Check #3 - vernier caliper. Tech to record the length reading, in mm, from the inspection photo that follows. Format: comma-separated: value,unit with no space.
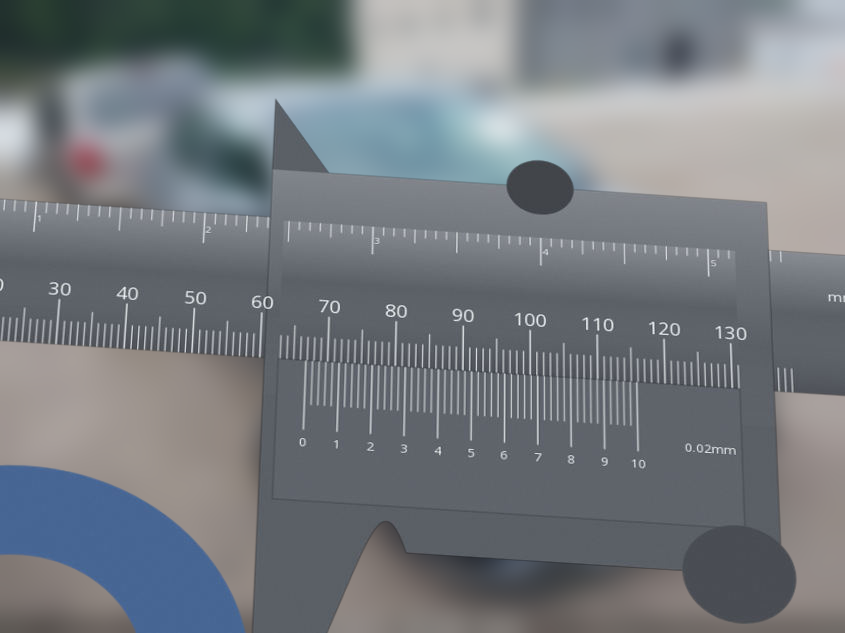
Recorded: 66.8,mm
